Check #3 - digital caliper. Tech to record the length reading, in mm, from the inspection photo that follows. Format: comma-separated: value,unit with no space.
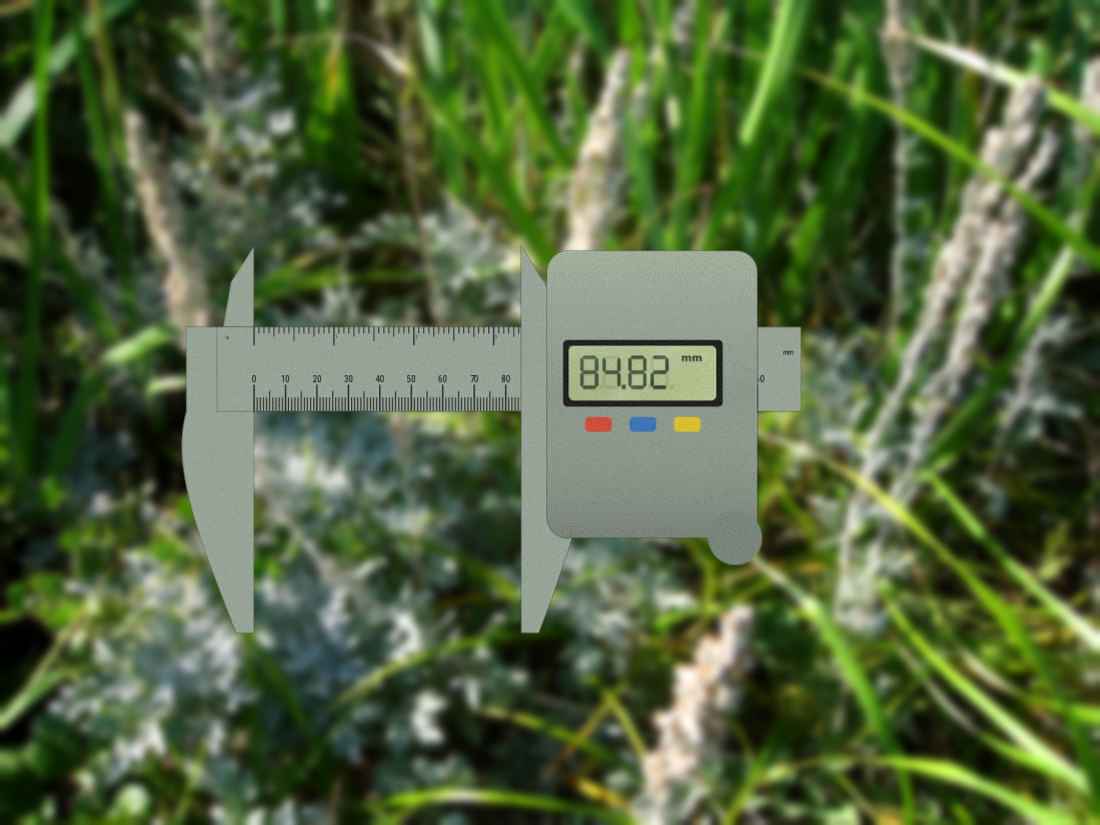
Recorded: 84.82,mm
